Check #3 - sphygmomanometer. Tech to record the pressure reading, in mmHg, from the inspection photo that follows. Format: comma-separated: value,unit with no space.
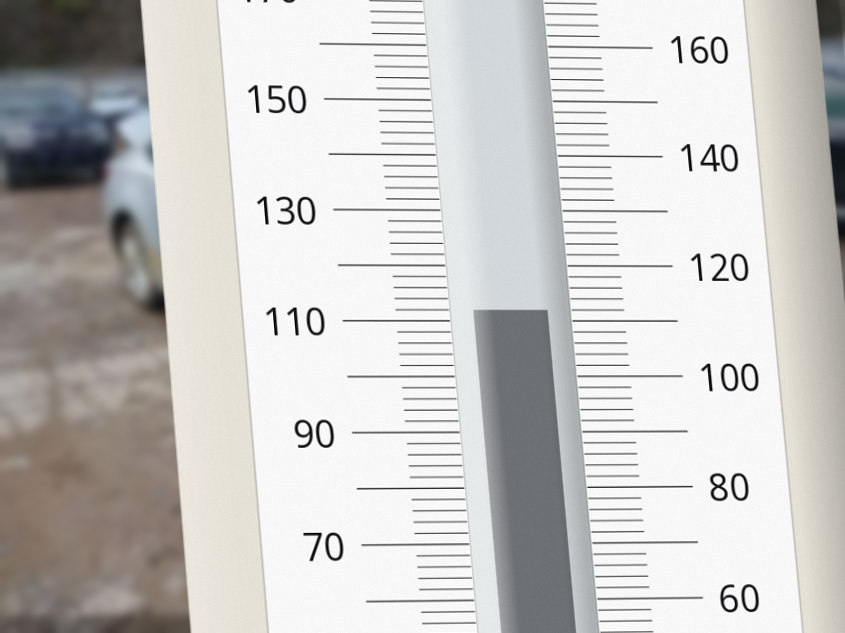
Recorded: 112,mmHg
